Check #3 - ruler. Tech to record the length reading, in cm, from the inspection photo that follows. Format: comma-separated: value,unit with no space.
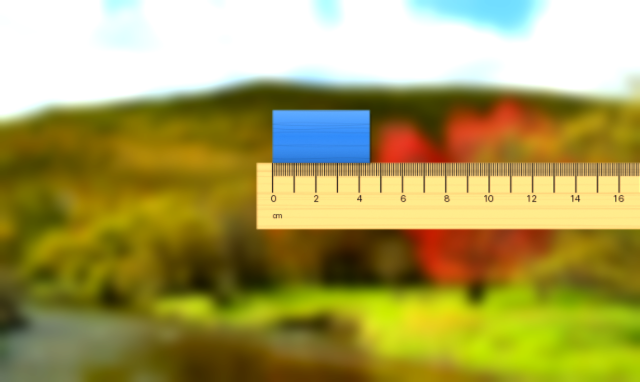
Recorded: 4.5,cm
